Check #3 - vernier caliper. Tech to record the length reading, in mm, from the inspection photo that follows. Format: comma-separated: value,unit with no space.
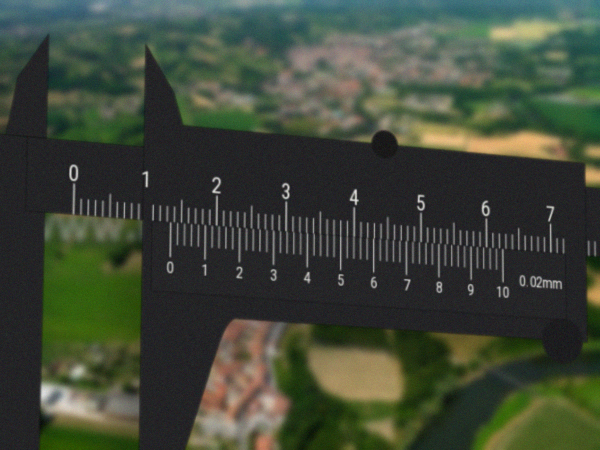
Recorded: 13.5,mm
